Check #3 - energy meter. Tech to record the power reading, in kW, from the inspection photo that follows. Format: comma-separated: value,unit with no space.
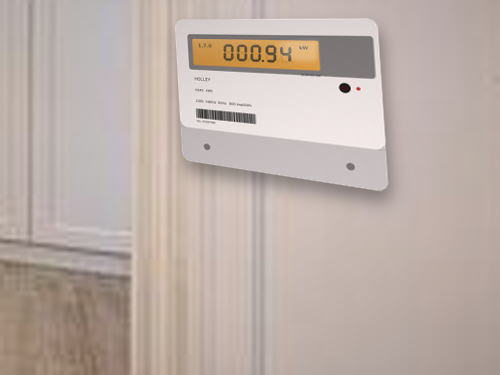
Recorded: 0.94,kW
